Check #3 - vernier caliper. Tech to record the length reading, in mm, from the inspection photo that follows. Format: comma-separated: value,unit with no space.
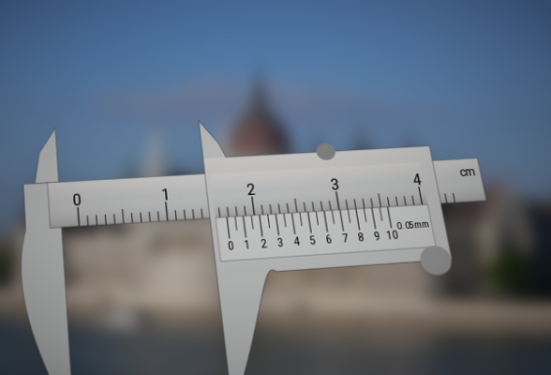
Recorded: 16.8,mm
